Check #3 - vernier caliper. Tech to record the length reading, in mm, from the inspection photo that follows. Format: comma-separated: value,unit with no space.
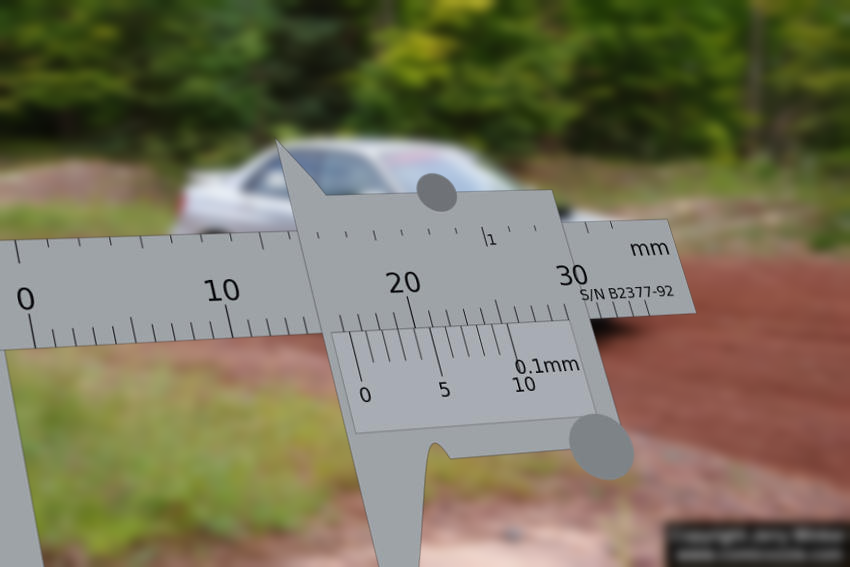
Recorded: 16.3,mm
